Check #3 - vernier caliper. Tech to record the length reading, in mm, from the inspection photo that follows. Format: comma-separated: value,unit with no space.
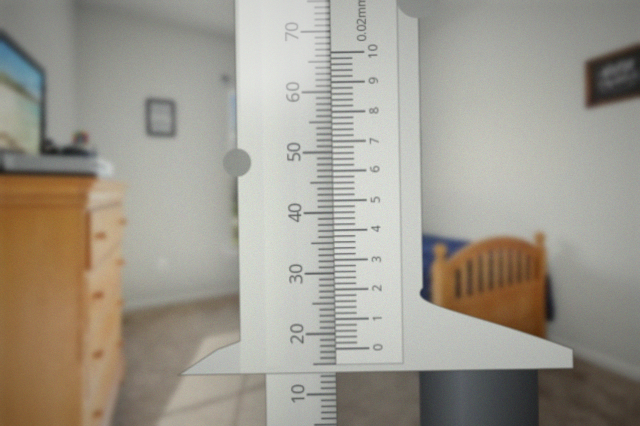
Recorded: 17.5,mm
